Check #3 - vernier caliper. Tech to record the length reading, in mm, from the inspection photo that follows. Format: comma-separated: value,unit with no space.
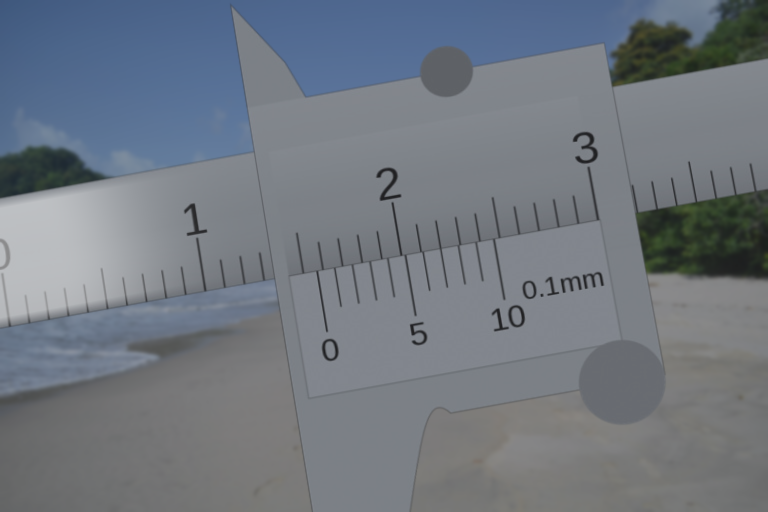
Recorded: 15.7,mm
